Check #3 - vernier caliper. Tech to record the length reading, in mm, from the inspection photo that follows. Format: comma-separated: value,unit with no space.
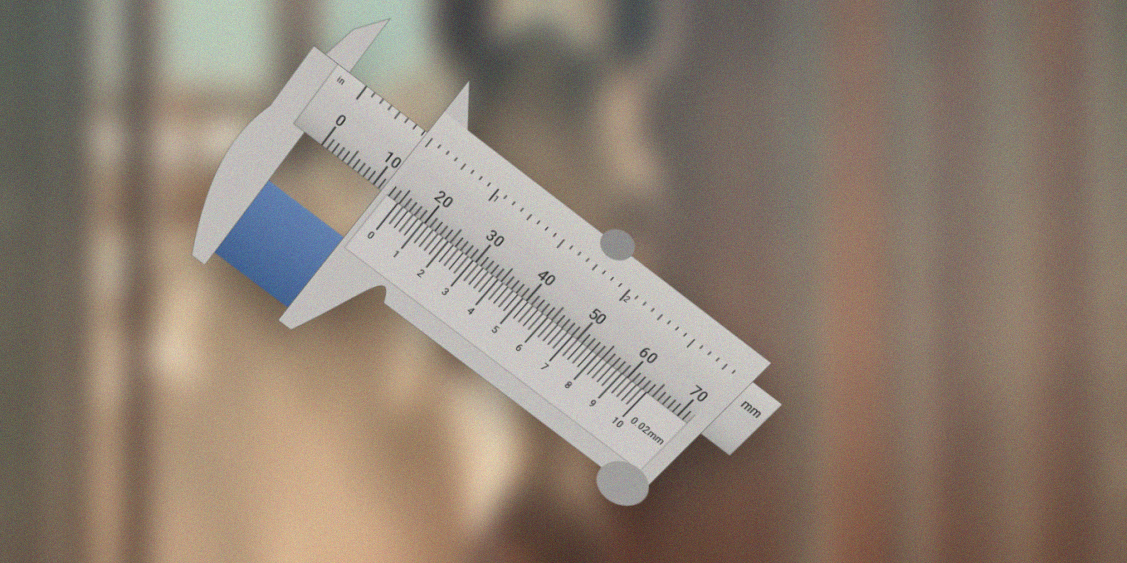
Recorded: 14.8,mm
